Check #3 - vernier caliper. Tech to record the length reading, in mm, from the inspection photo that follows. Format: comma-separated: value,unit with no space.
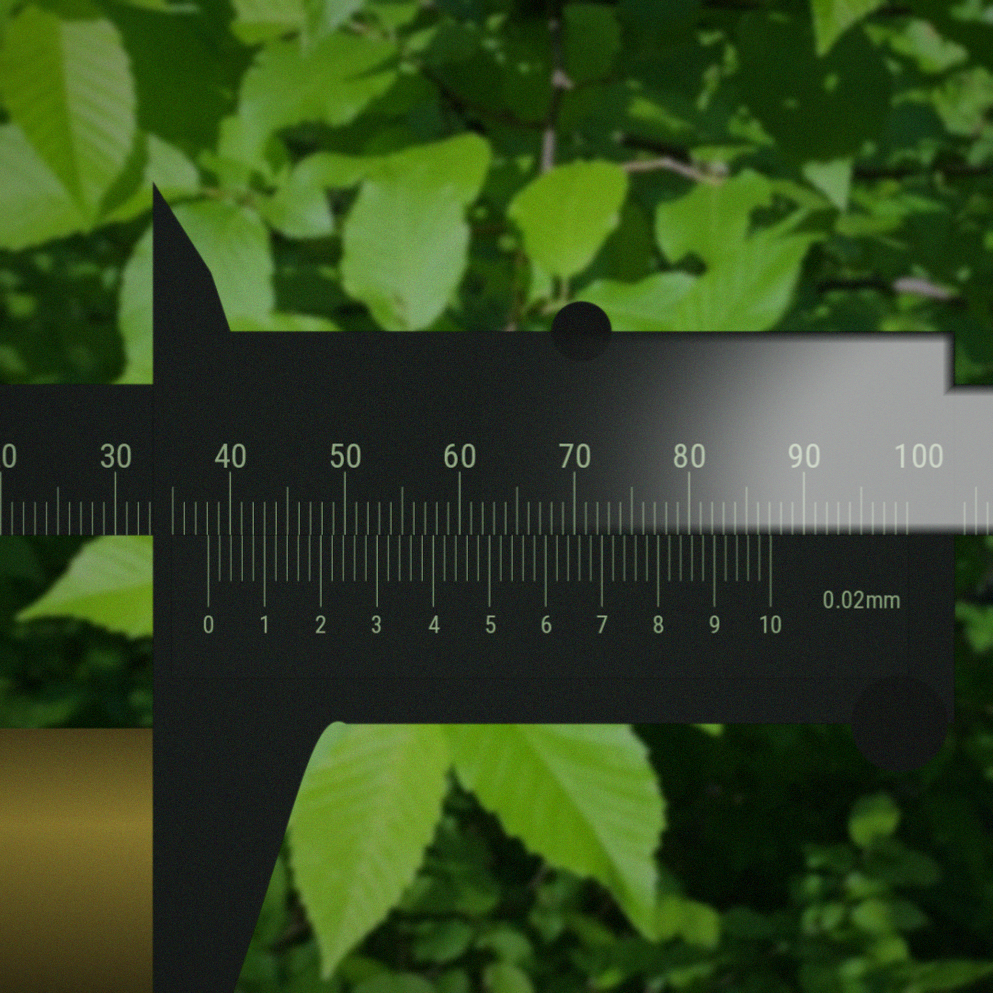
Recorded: 38.1,mm
